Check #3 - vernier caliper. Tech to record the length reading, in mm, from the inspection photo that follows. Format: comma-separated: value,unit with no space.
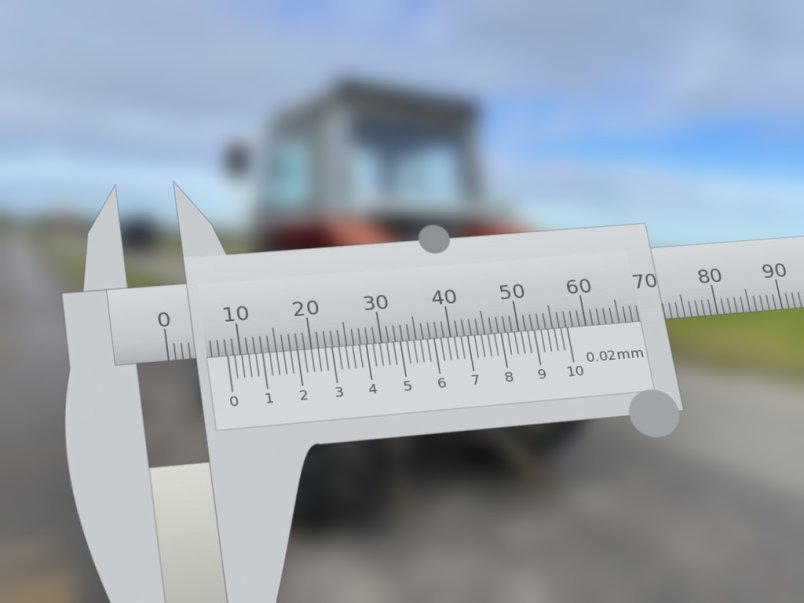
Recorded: 8.2,mm
